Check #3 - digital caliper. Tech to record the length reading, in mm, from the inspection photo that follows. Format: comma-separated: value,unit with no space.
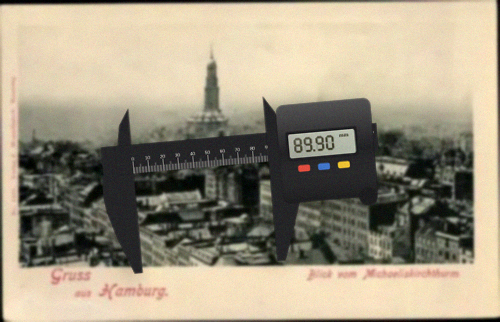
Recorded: 89.90,mm
